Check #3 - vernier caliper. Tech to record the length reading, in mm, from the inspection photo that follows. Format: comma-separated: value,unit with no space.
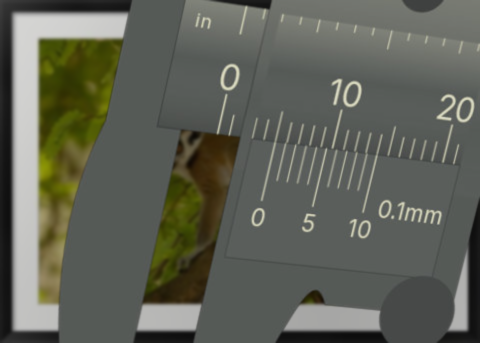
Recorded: 5.0,mm
